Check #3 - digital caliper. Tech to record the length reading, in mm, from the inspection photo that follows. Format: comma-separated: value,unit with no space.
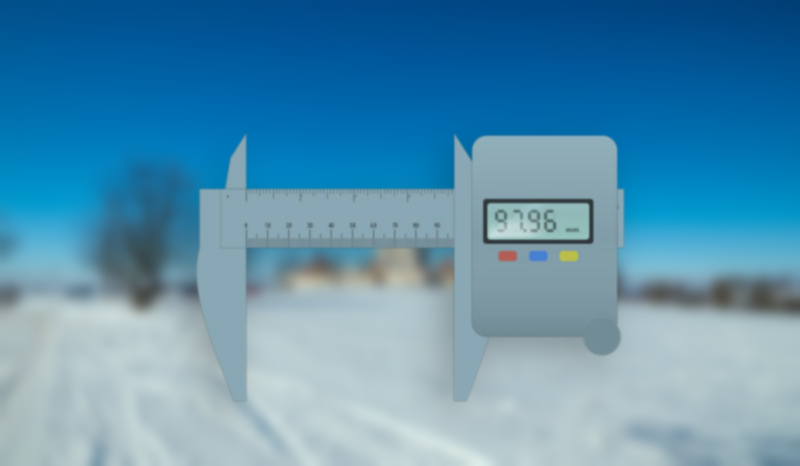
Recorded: 97.96,mm
